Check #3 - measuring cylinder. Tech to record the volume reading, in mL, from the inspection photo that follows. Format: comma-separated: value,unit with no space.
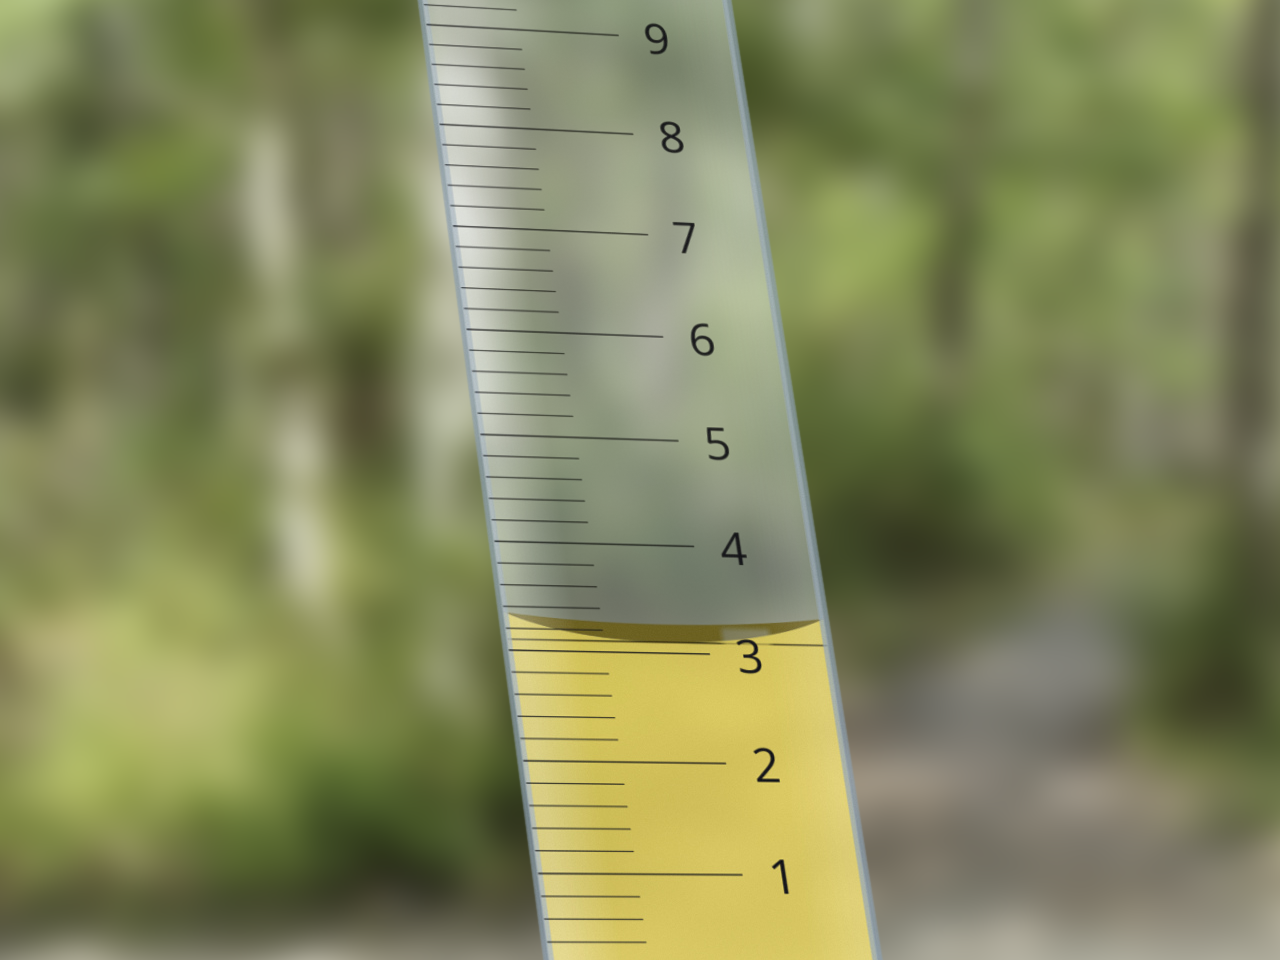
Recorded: 3.1,mL
